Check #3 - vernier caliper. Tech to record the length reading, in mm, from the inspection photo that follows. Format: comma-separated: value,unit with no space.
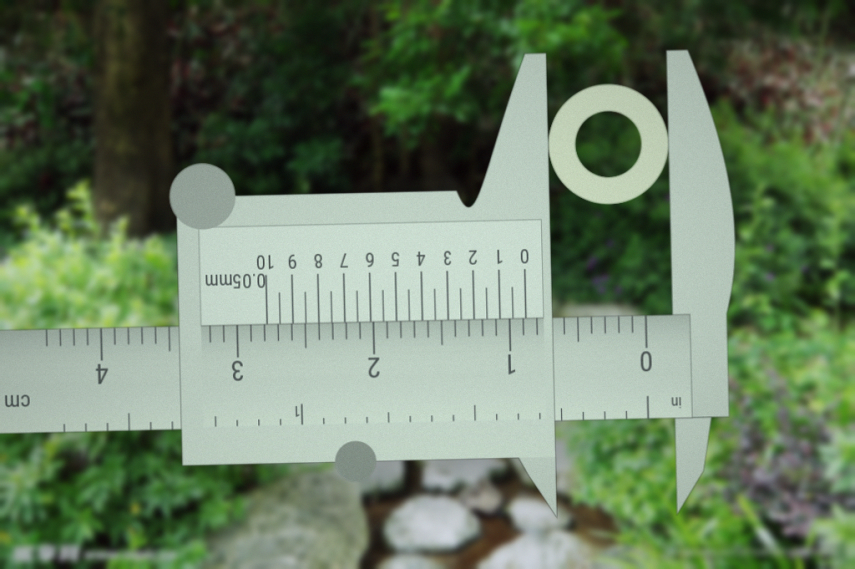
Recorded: 8.8,mm
